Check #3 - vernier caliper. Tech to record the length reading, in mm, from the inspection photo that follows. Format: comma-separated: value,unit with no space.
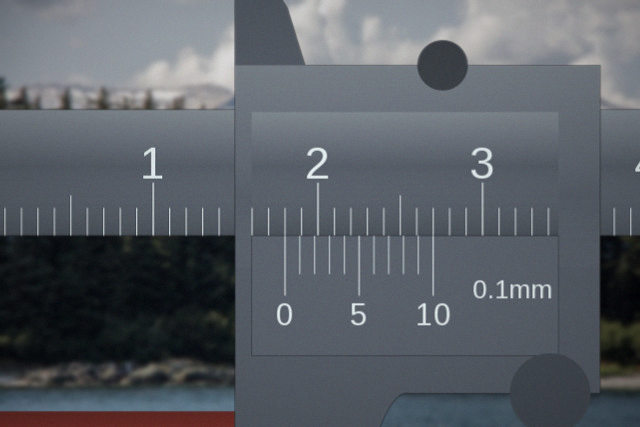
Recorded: 18.0,mm
